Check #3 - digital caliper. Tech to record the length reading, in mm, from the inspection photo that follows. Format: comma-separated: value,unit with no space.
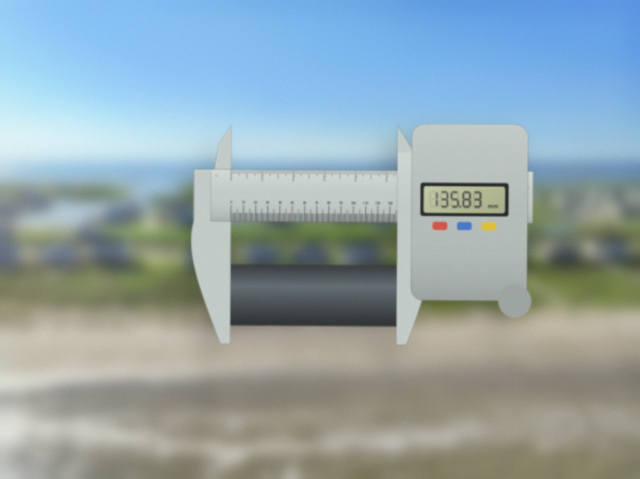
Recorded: 135.83,mm
